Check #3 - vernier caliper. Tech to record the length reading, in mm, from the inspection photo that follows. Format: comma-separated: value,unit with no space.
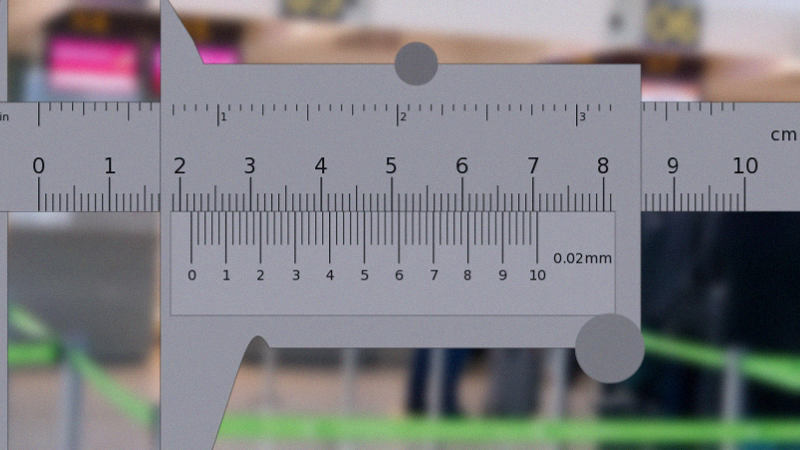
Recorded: 21.6,mm
